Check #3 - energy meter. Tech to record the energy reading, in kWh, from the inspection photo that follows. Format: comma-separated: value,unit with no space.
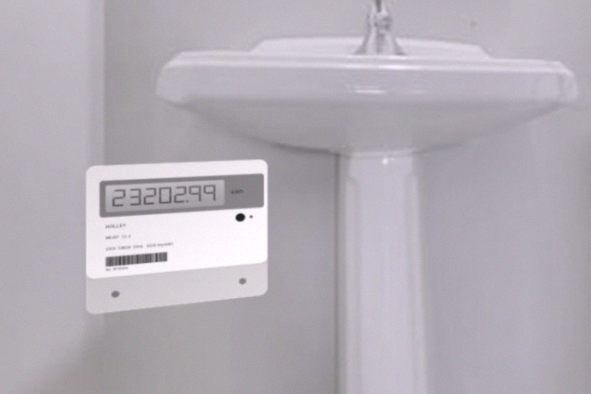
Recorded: 23202.99,kWh
